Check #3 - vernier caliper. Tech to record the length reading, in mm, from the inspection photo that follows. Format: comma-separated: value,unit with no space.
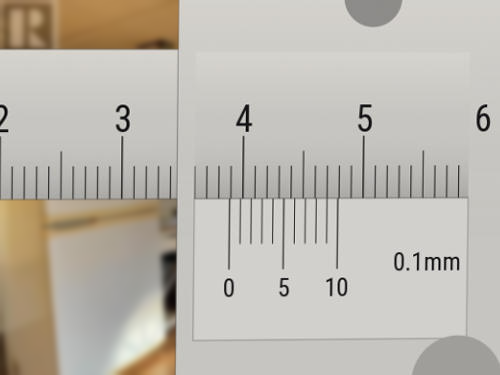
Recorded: 38.9,mm
